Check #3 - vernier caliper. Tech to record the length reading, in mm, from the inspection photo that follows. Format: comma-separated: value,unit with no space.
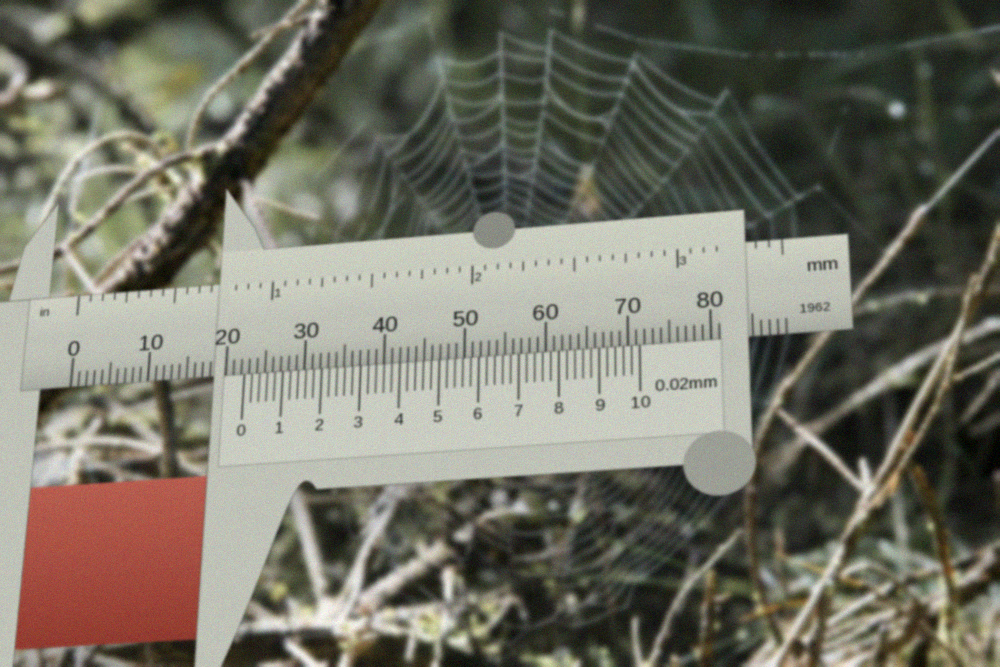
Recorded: 22.4,mm
